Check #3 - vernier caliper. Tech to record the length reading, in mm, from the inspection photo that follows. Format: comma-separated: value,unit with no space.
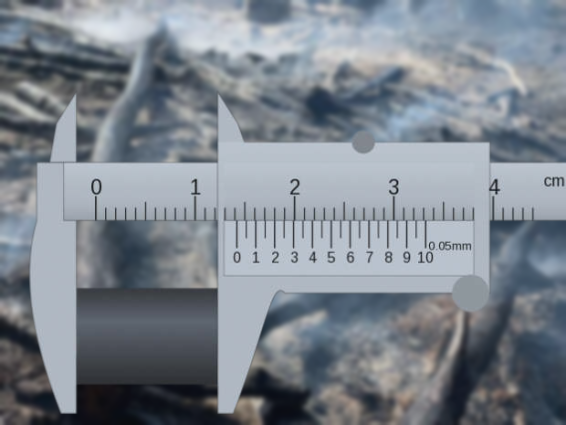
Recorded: 14.2,mm
